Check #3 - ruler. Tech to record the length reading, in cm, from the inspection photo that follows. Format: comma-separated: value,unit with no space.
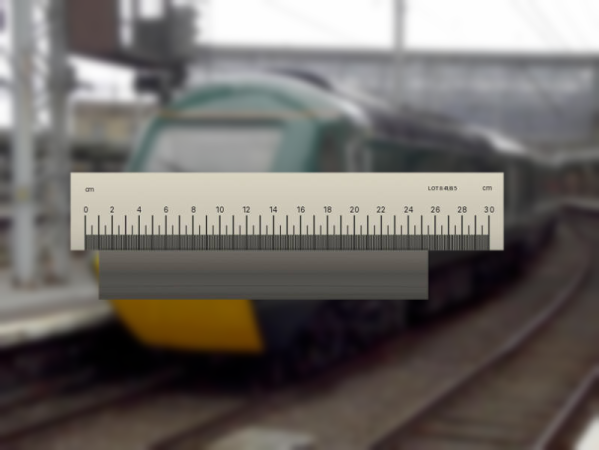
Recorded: 24.5,cm
